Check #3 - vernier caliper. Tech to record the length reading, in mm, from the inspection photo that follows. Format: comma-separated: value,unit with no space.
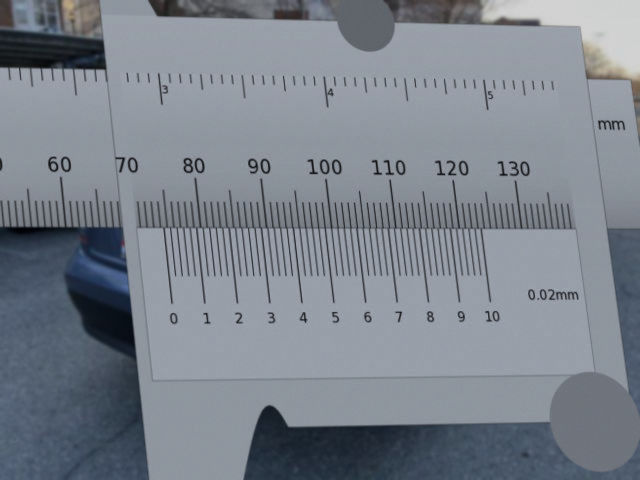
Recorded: 74.5,mm
